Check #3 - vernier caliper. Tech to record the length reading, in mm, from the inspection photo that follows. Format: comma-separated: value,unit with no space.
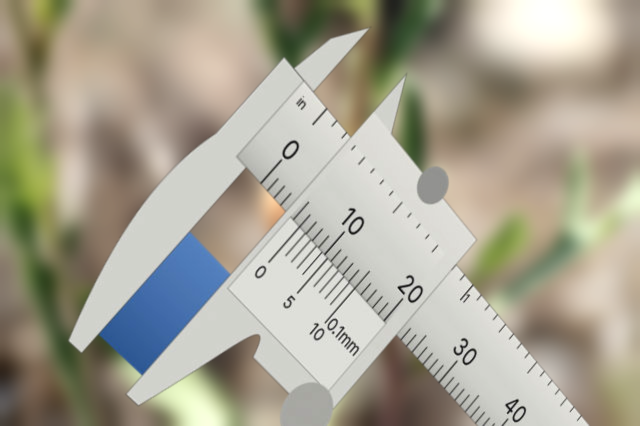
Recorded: 6.0,mm
